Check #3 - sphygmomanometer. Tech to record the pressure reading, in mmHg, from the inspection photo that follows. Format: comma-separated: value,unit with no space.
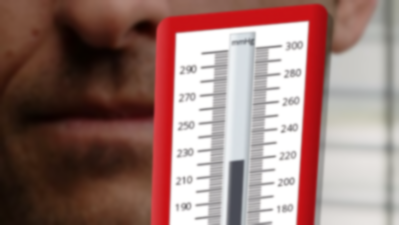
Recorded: 220,mmHg
